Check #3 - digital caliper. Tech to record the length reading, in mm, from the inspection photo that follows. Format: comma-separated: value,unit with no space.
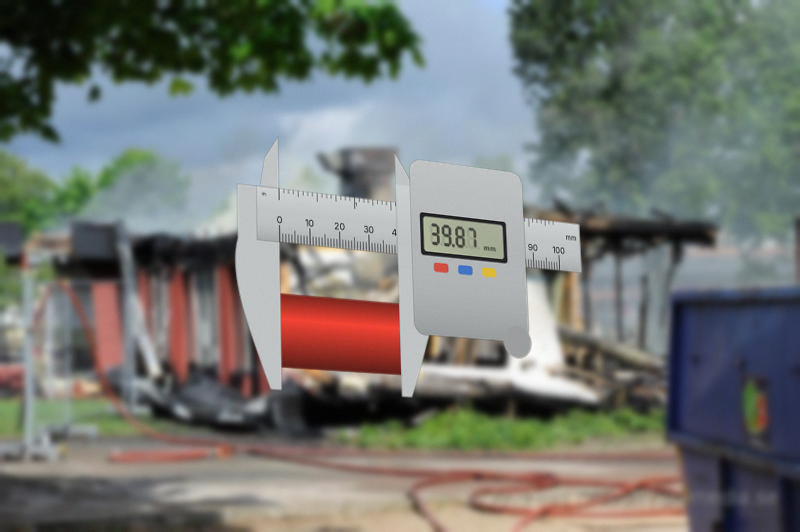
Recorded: 39.87,mm
